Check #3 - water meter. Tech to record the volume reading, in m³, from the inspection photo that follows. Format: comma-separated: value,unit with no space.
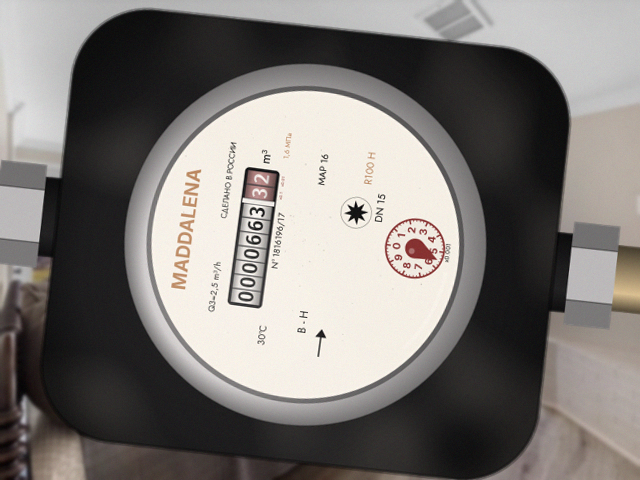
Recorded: 663.325,m³
